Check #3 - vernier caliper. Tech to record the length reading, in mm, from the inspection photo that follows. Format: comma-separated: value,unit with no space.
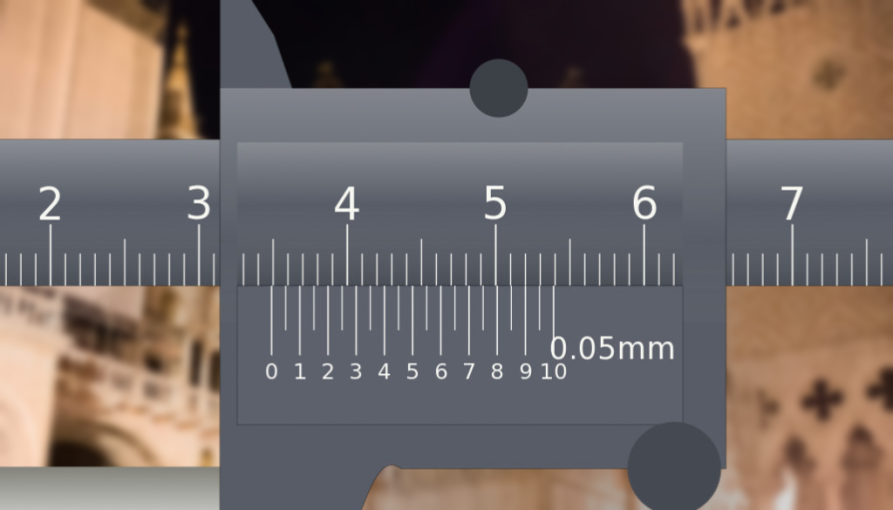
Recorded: 34.9,mm
